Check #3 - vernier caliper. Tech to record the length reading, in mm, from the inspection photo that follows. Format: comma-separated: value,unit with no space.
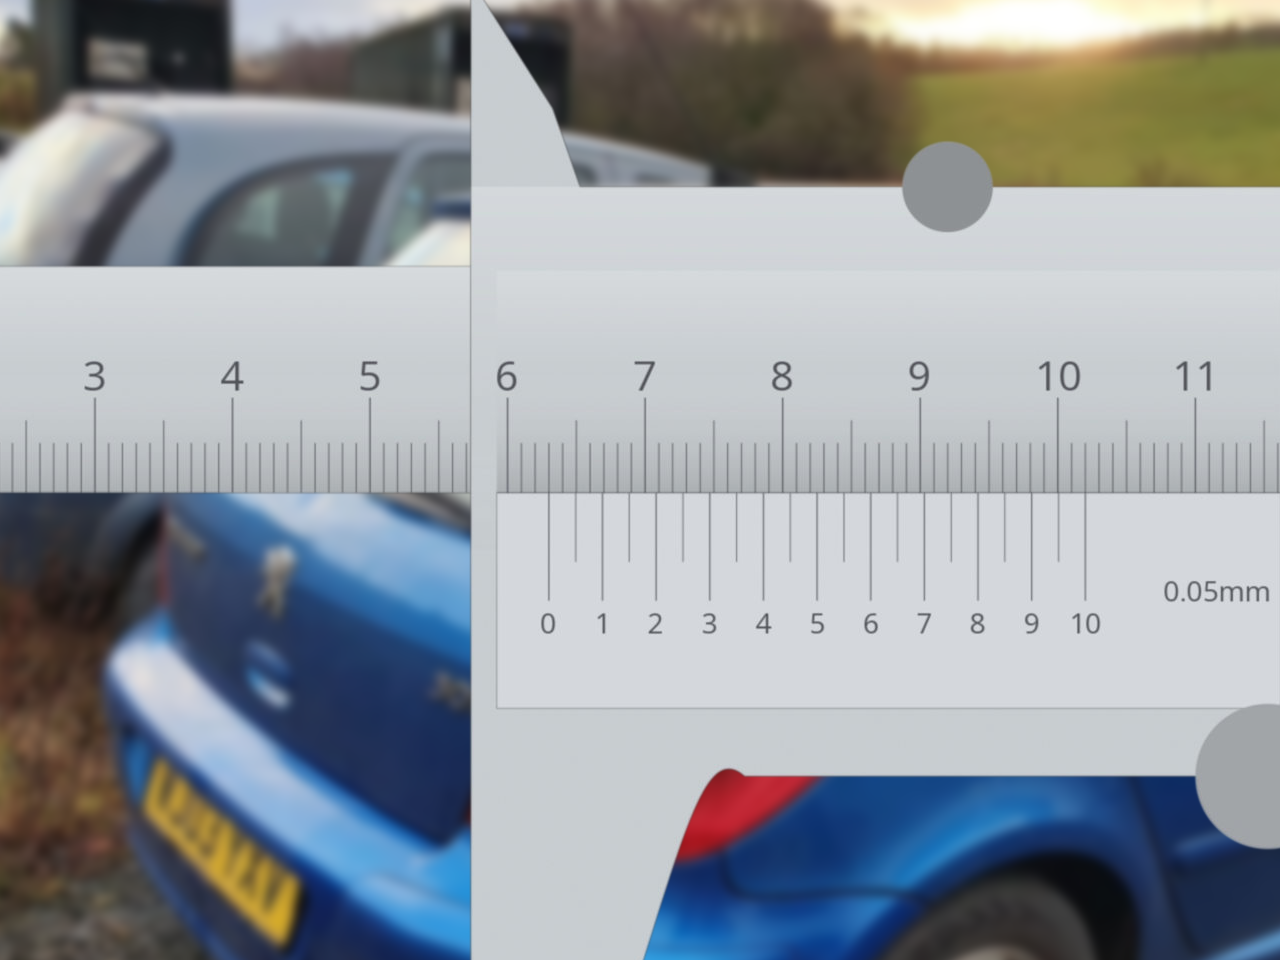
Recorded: 63.0,mm
